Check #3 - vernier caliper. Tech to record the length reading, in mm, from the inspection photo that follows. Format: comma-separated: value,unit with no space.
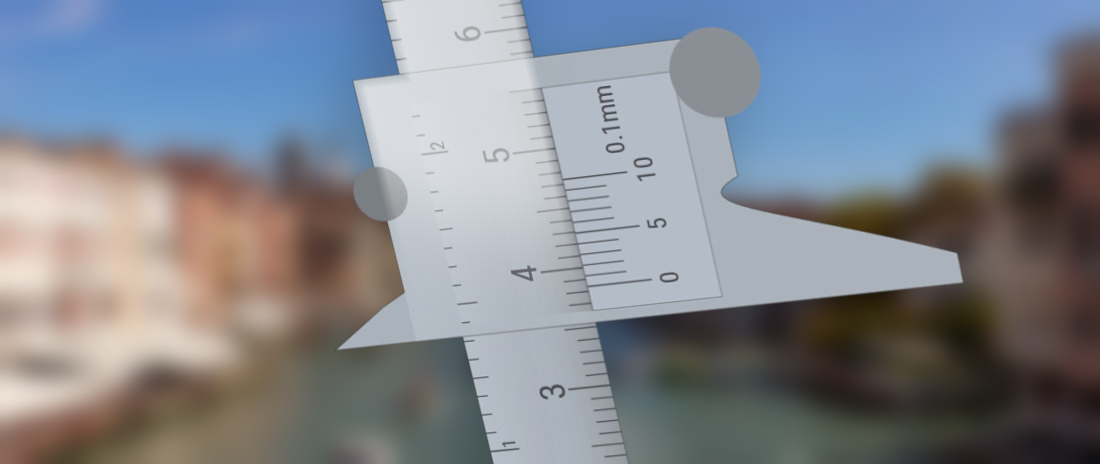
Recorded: 38.4,mm
